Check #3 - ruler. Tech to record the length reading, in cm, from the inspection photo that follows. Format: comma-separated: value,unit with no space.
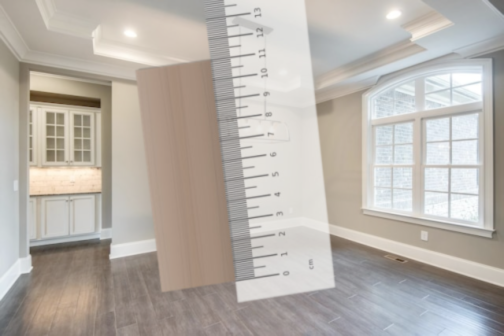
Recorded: 11,cm
